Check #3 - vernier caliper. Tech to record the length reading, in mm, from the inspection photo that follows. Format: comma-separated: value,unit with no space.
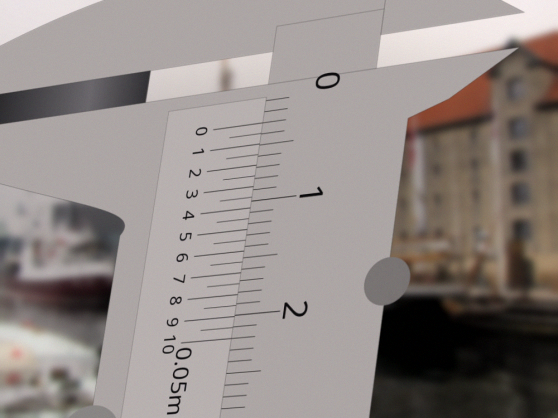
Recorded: 3.0,mm
